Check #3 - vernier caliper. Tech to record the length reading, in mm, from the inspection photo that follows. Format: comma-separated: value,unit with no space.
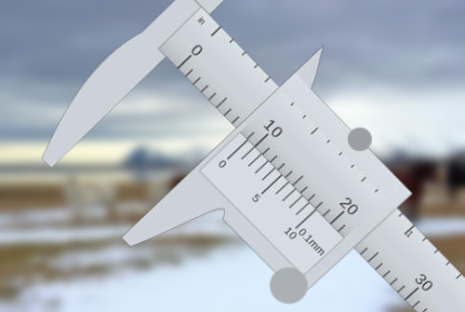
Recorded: 9.1,mm
